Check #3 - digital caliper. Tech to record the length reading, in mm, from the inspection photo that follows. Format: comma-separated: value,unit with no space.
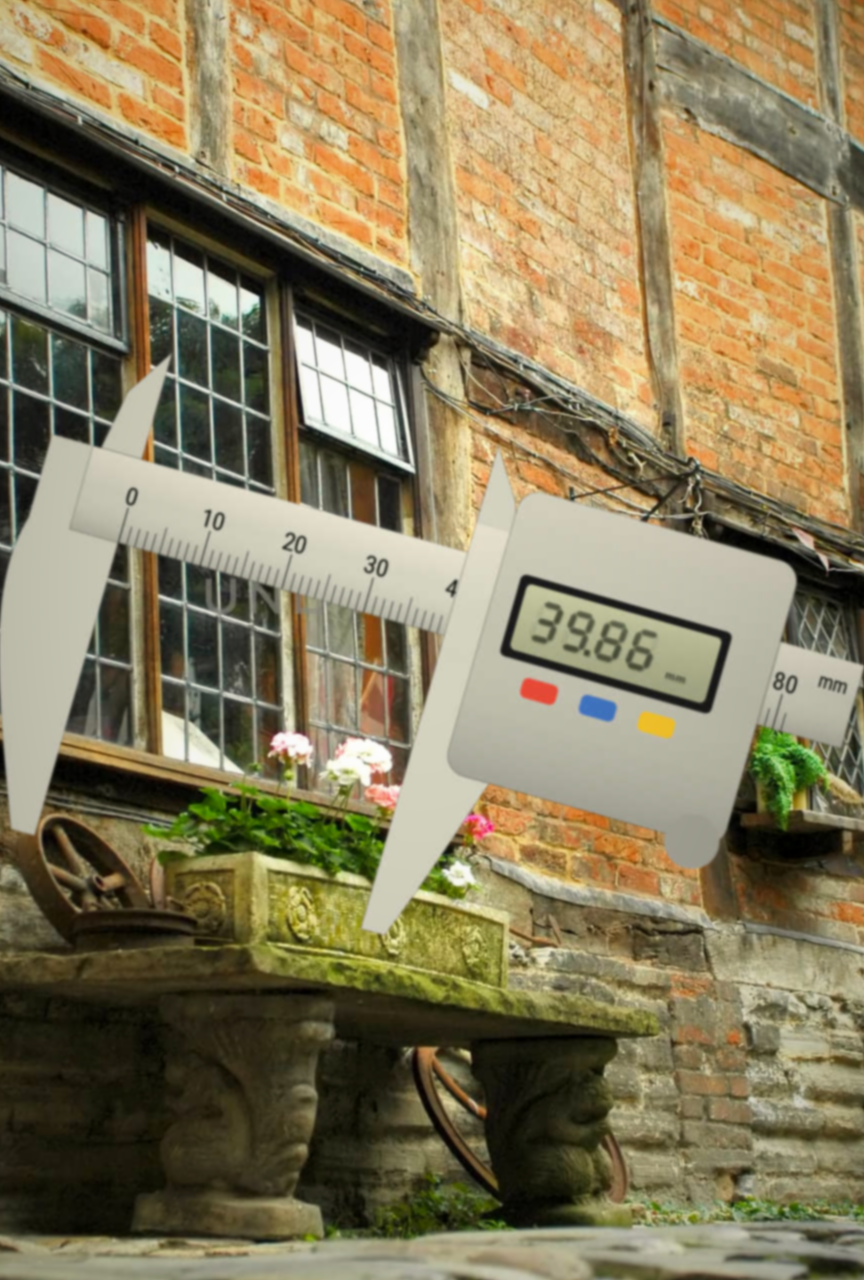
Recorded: 39.86,mm
